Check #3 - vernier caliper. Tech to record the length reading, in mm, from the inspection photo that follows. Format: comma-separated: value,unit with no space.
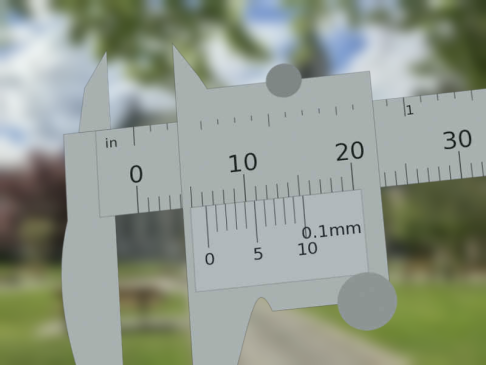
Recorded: 6.3,mm
